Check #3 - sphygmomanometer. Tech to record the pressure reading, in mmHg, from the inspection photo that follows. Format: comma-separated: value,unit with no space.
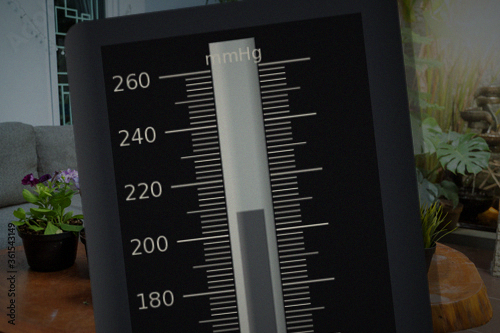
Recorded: 208,mmHg
